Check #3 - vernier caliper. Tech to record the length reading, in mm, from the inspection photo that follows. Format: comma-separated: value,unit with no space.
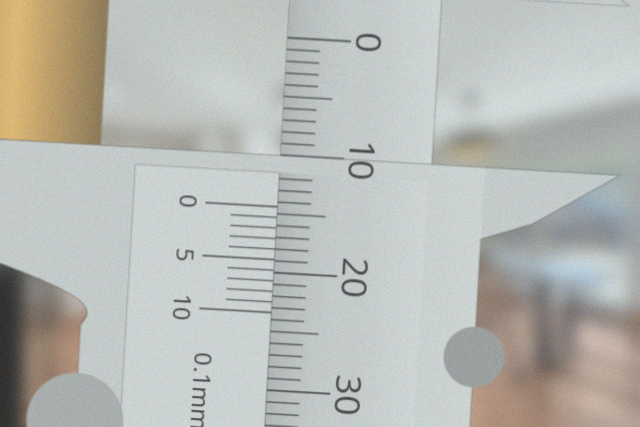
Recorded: 14.4,mm
